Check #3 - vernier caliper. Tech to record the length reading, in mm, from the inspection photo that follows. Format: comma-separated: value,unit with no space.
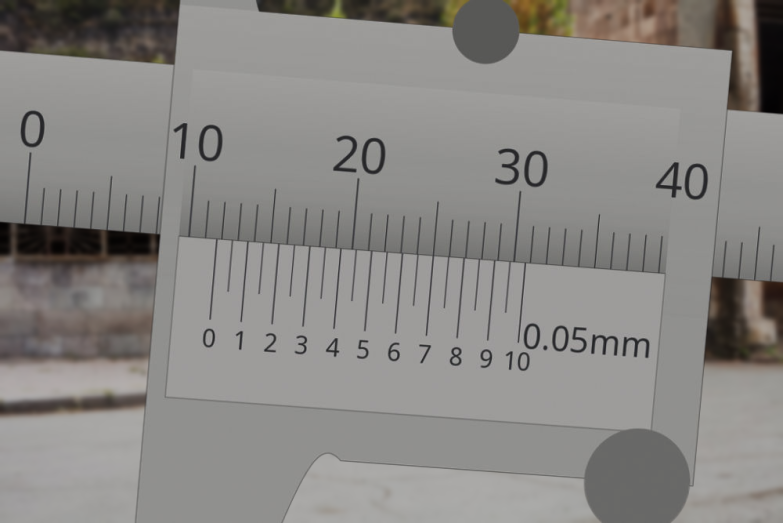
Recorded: 11.7,mm
